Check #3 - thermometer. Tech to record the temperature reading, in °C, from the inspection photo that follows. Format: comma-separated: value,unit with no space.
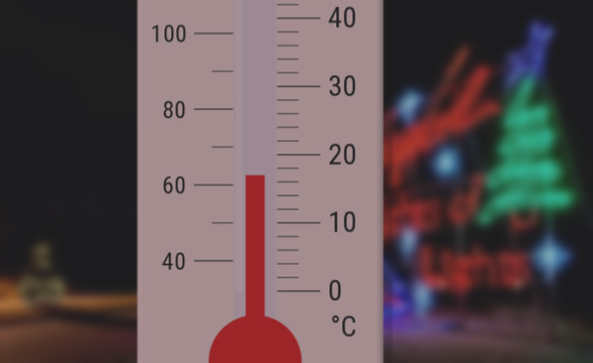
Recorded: 17,°C
